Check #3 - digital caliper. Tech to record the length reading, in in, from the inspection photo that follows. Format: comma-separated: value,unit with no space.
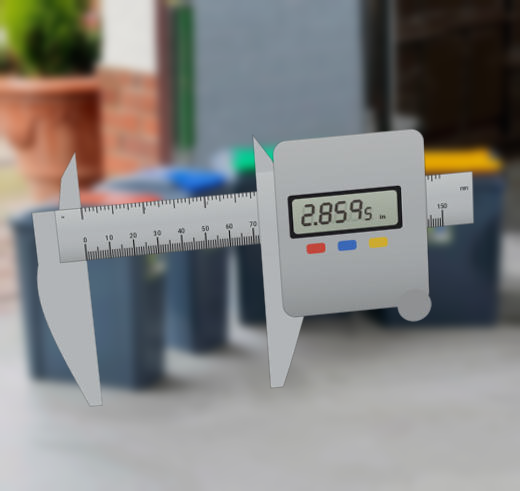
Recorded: 2.8595,in
